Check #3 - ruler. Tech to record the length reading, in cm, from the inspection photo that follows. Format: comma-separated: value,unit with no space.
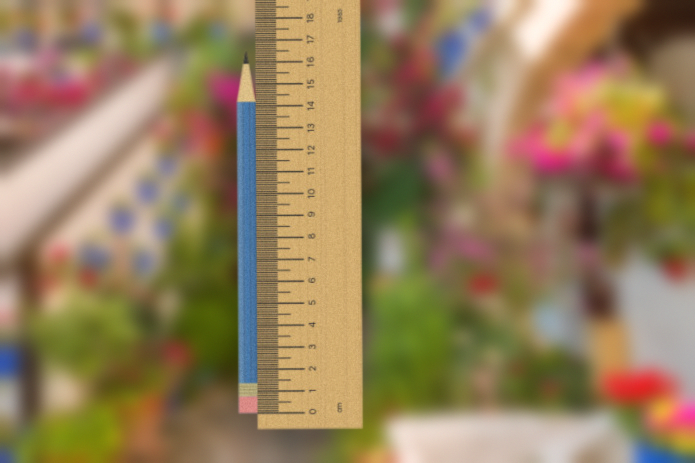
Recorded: 16.5,cm
